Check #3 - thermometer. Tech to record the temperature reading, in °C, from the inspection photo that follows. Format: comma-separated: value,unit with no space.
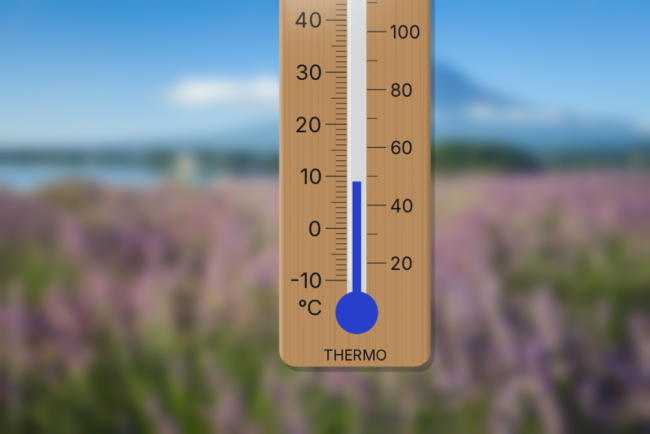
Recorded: 9,°C
